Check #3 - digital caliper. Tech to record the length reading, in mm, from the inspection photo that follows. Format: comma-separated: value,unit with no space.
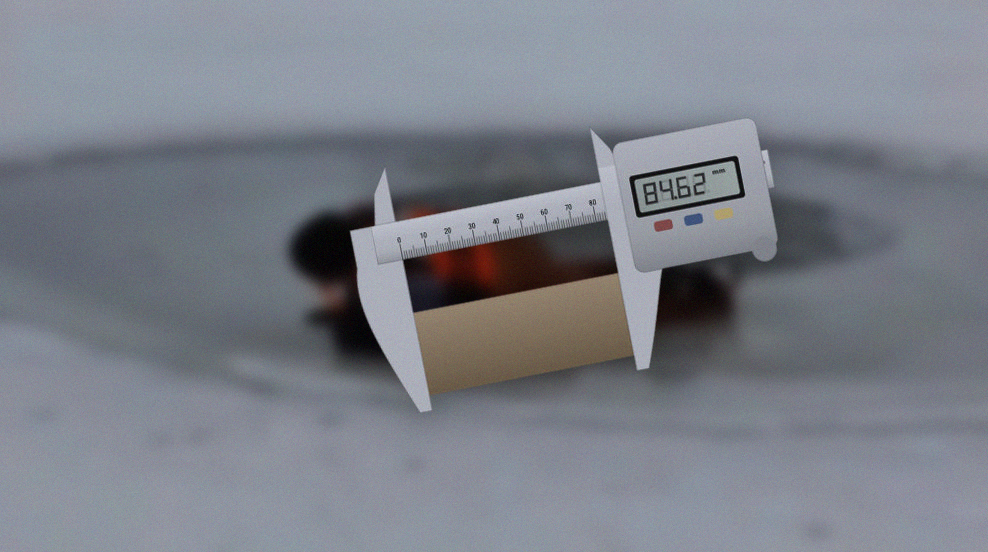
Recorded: 84.62,mm
